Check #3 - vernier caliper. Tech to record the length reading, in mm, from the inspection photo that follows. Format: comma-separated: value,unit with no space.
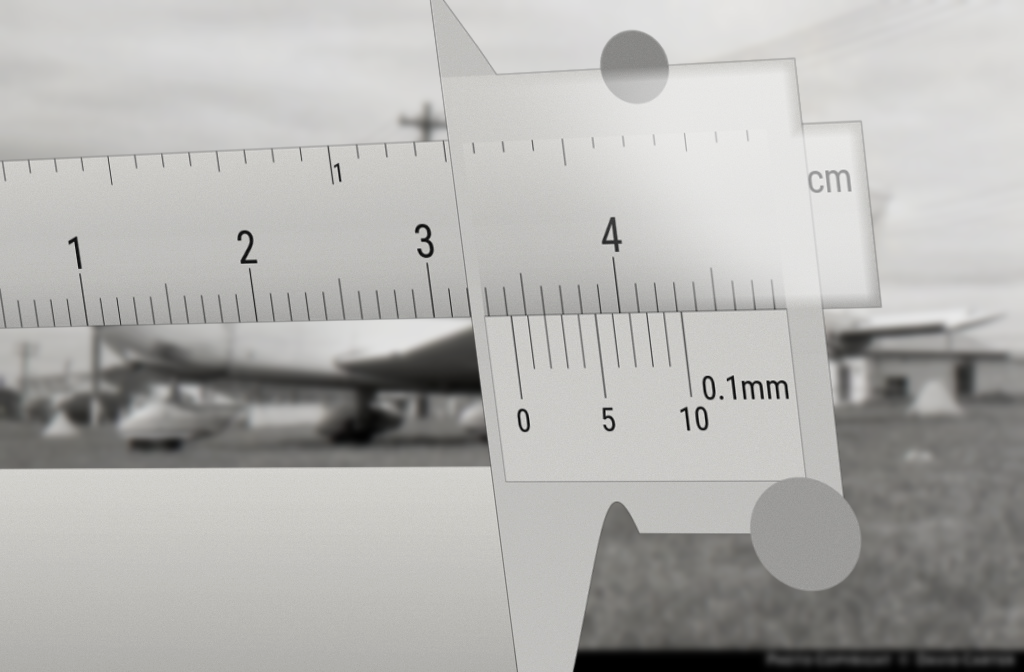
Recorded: 34.2,mm
